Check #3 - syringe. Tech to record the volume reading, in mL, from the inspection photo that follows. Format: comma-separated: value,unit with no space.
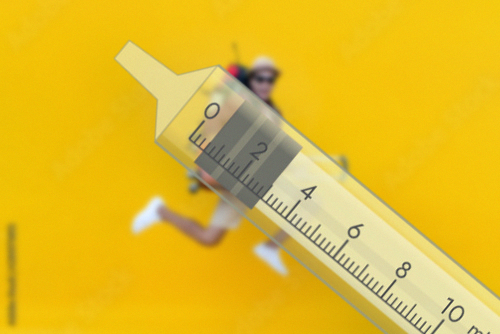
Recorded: 0.6,mL
